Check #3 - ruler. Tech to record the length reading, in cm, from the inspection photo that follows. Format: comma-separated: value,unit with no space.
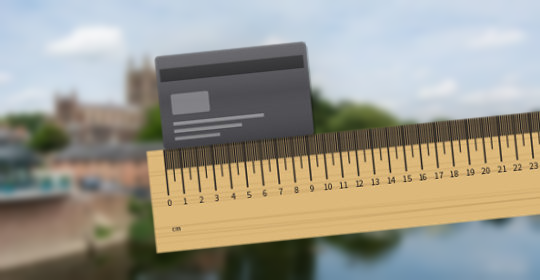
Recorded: 9.5,cm
